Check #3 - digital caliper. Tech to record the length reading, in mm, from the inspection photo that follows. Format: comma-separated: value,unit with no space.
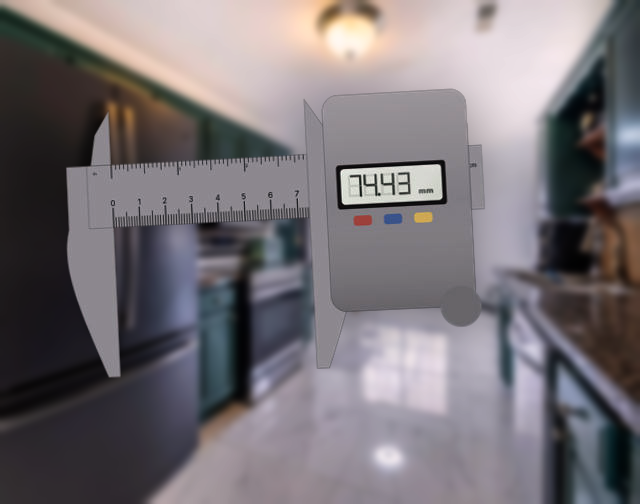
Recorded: 74.43,mm
